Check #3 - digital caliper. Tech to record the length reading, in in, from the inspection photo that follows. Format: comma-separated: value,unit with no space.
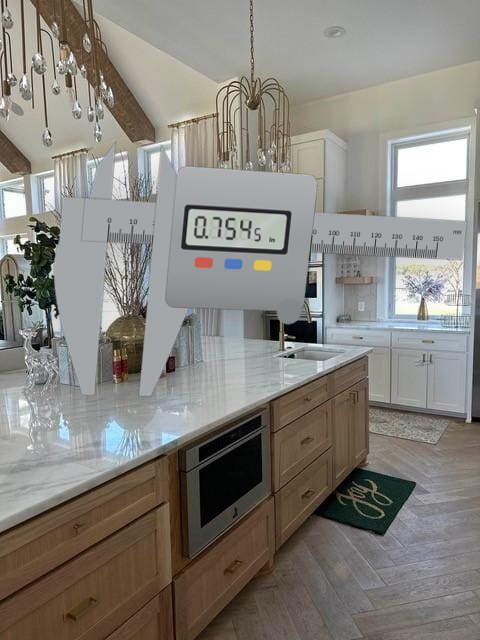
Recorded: 0.7545,in
